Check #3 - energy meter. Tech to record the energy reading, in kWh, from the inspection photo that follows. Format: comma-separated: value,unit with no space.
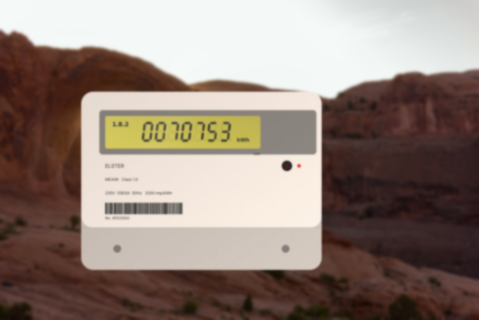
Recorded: 70753,kWh
